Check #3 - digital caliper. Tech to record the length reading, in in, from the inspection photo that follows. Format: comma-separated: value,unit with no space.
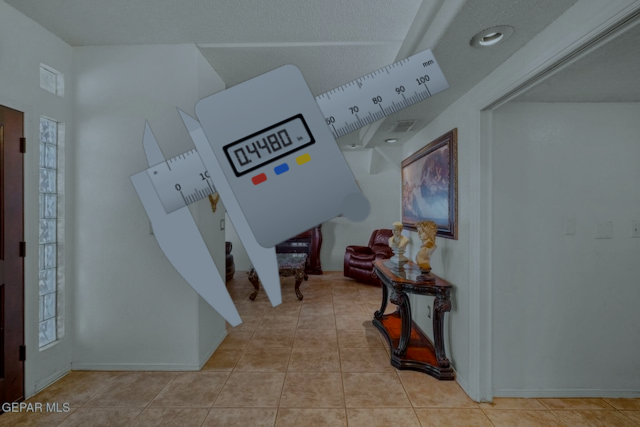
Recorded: 0.4480,in
